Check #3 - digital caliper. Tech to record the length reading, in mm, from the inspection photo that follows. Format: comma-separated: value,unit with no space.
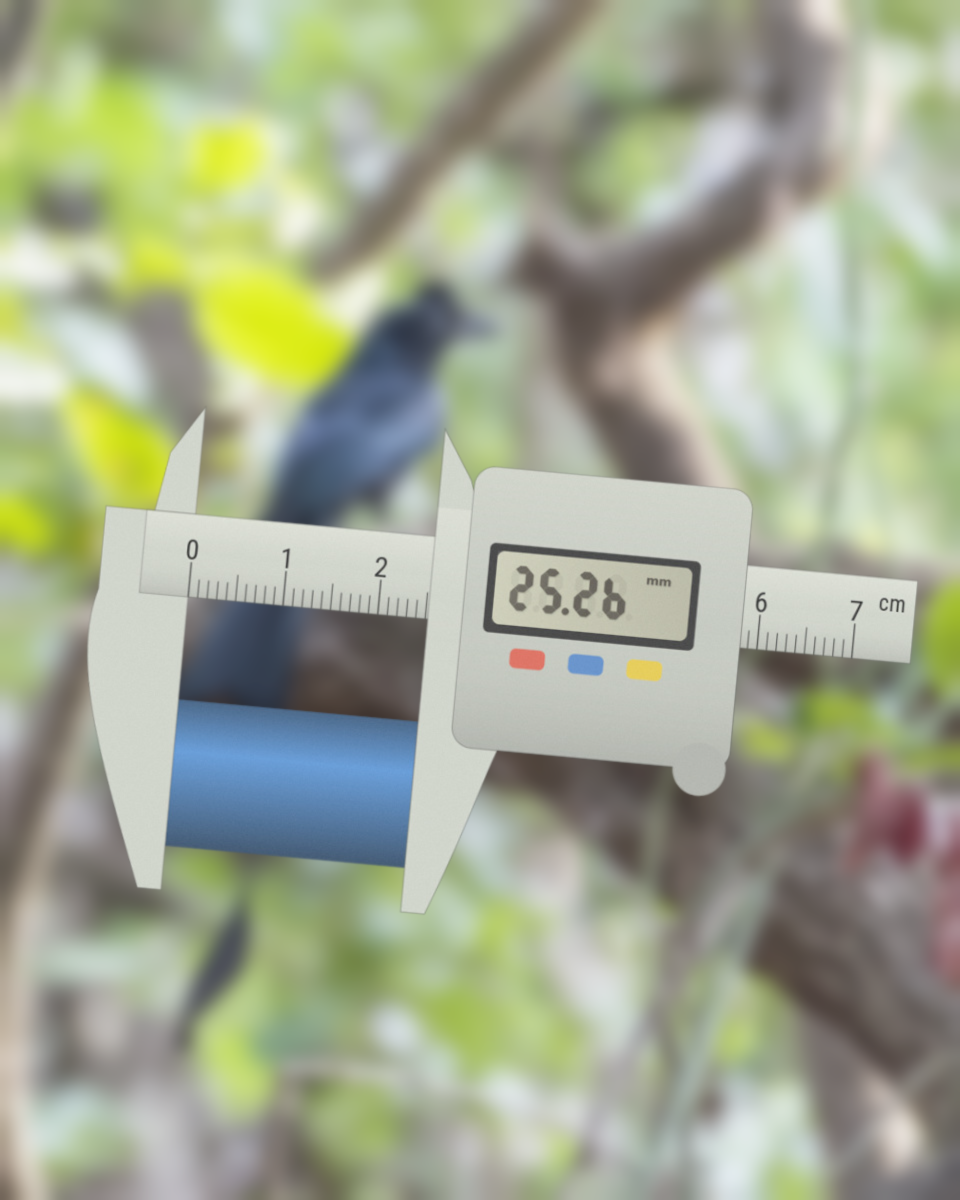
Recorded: 25.26,mm
